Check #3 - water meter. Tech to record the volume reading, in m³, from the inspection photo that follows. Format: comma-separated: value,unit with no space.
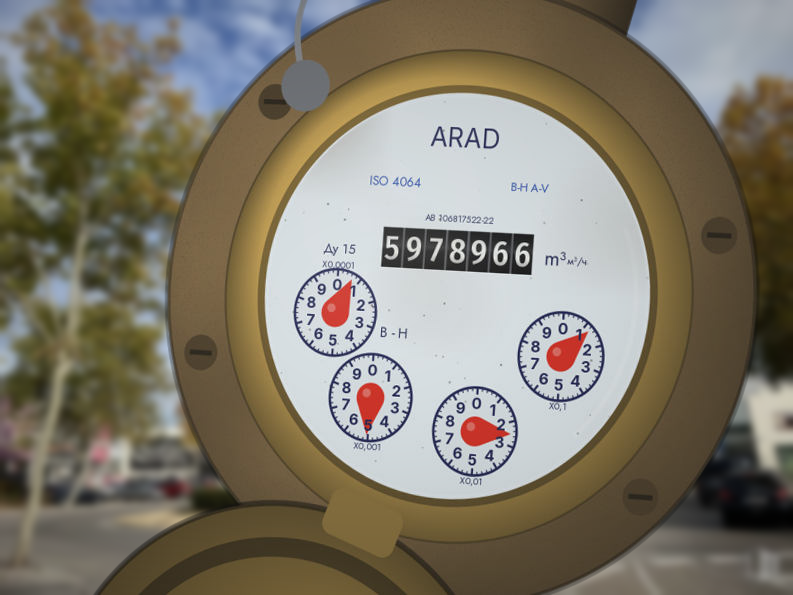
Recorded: 5978966.1250,m³
